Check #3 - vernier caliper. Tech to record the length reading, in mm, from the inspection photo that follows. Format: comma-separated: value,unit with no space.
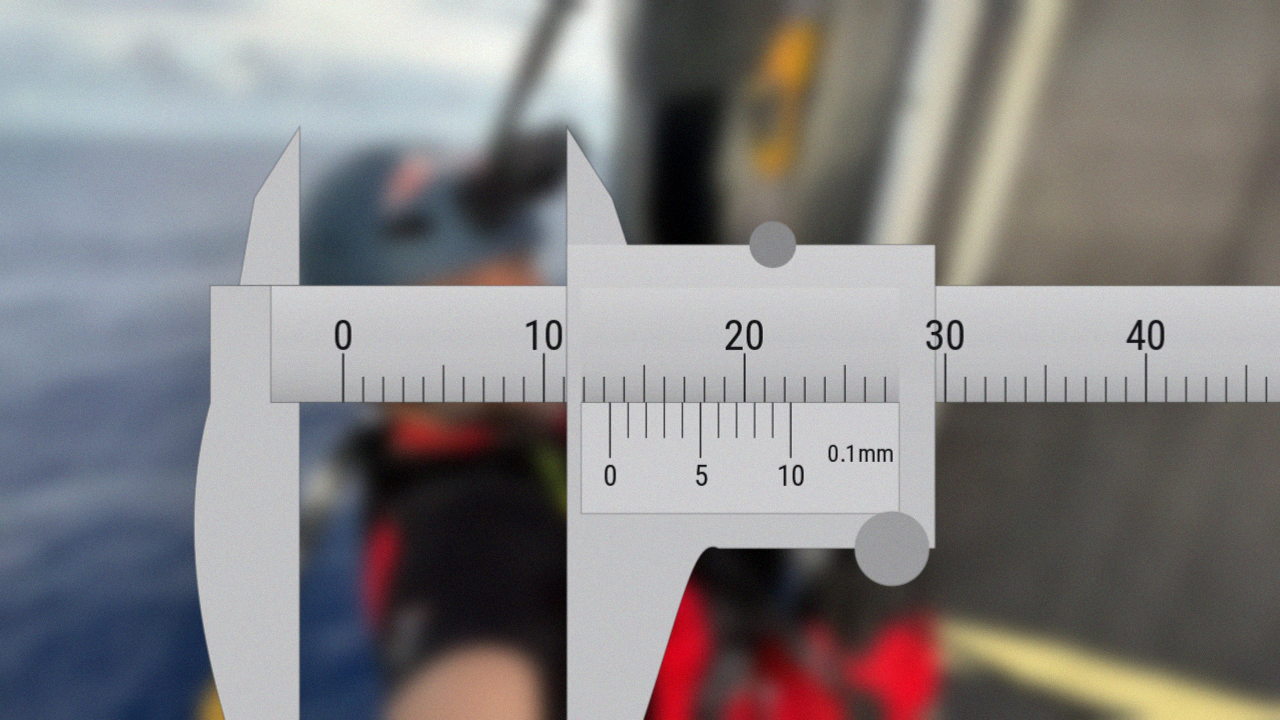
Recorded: 13.3,mm
